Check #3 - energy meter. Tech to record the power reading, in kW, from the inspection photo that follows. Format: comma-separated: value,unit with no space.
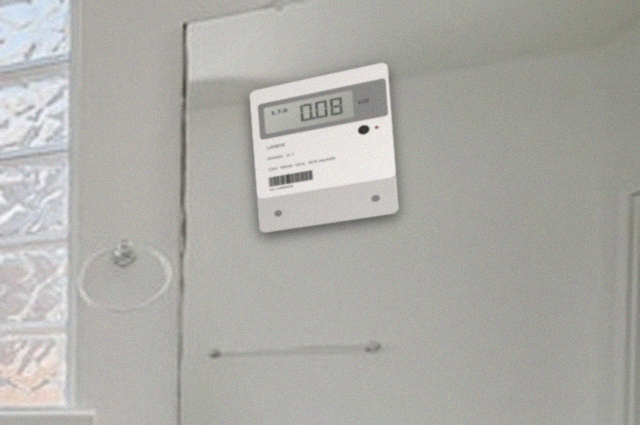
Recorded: 0.08,kW
